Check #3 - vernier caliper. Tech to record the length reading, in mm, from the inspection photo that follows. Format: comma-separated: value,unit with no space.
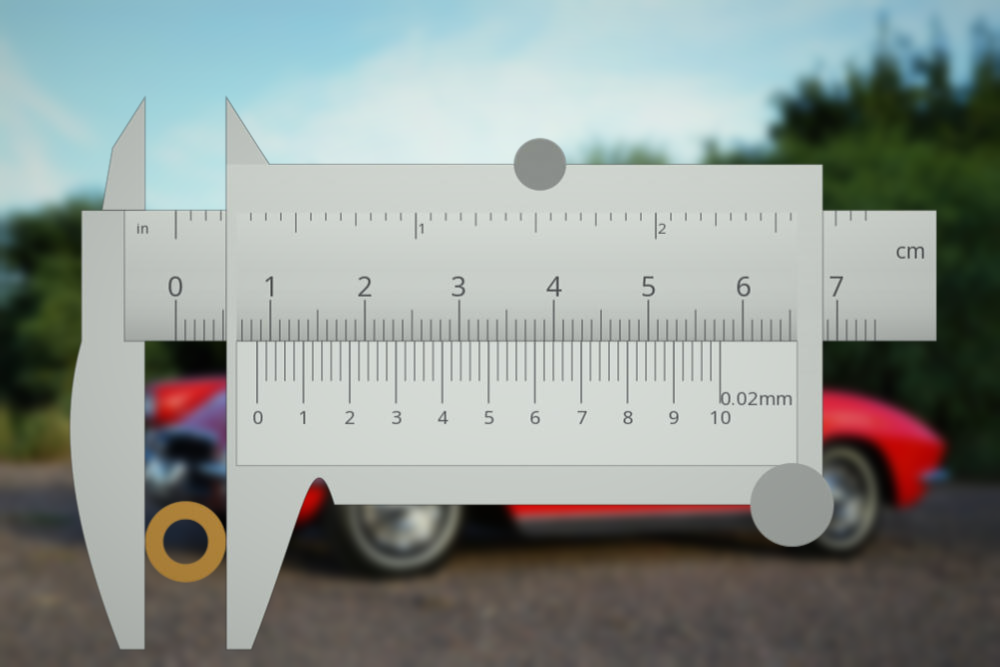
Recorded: 8.6,mm
